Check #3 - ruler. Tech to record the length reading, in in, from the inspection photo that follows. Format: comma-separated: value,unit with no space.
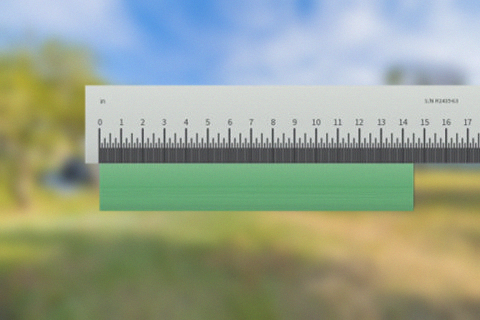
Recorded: 14.5,in
